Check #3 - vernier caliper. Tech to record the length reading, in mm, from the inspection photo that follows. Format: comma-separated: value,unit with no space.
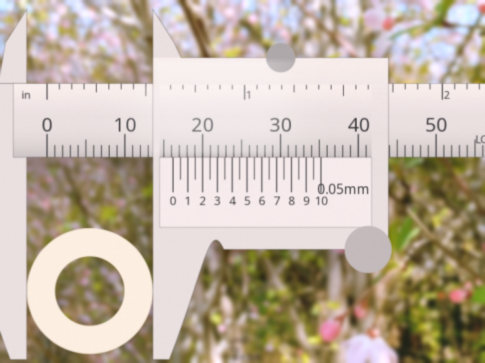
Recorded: 16.2,mm
